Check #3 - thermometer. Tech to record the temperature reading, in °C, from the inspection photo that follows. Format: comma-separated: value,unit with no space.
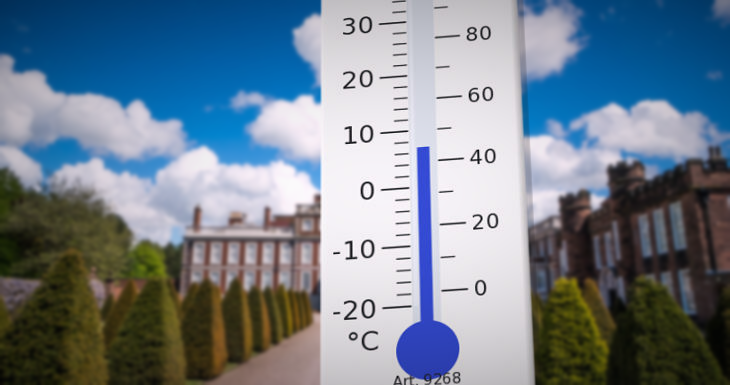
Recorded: 7,°C
